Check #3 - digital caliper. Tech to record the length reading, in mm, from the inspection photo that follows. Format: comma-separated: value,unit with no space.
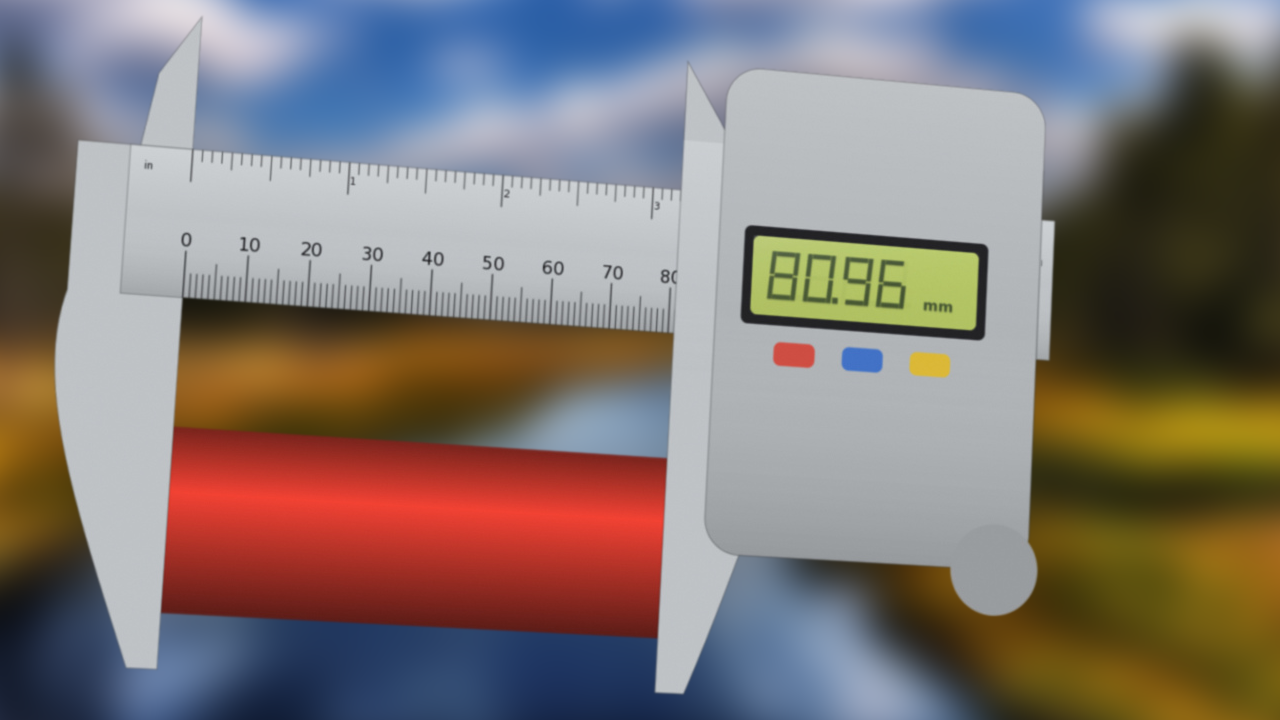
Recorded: 80.96,mm
